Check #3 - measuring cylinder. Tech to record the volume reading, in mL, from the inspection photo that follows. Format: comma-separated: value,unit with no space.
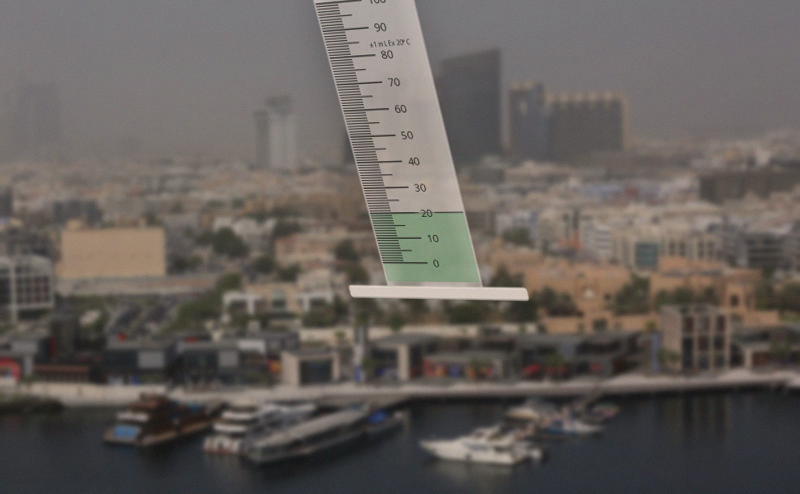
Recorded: 20,mL
